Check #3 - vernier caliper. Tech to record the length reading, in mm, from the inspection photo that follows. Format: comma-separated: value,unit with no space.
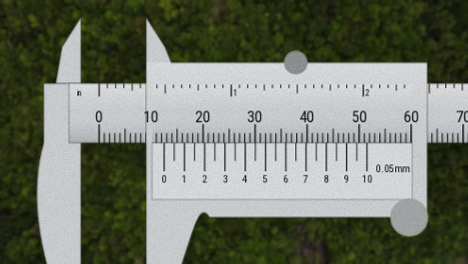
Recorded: 12.5,mm
